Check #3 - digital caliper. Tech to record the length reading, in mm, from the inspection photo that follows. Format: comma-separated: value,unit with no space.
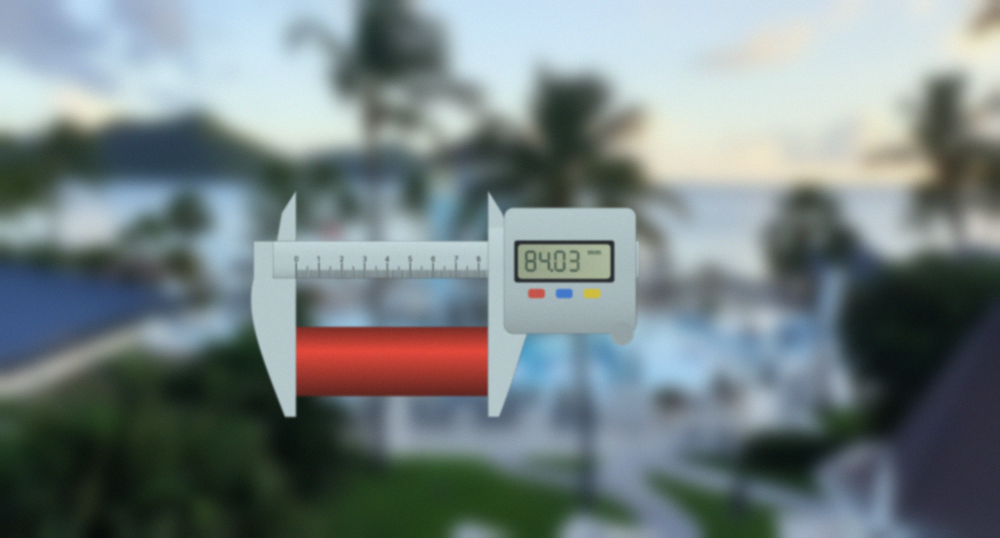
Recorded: 84.03,mm
